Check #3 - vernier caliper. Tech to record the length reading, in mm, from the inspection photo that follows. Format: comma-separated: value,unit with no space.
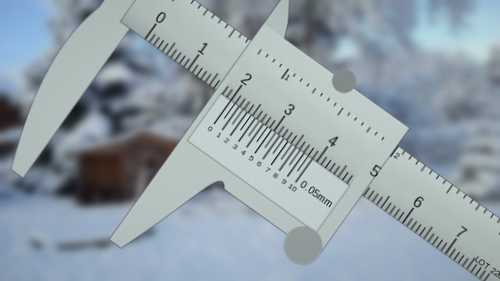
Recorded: 20.0,mm
